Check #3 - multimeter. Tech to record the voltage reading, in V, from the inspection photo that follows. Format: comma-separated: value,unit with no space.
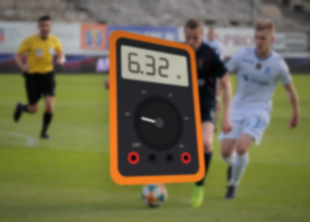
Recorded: 6.32,V
